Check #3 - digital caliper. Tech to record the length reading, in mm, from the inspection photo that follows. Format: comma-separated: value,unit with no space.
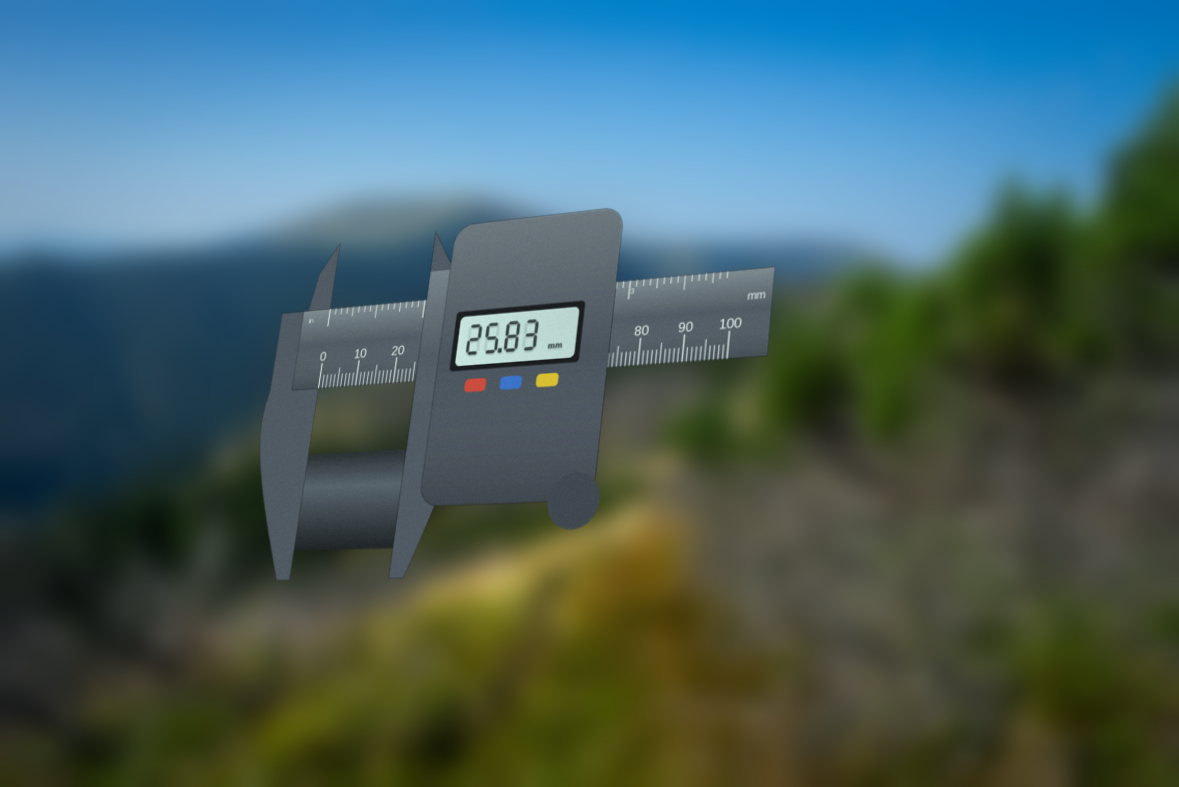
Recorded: 25.83,mm
